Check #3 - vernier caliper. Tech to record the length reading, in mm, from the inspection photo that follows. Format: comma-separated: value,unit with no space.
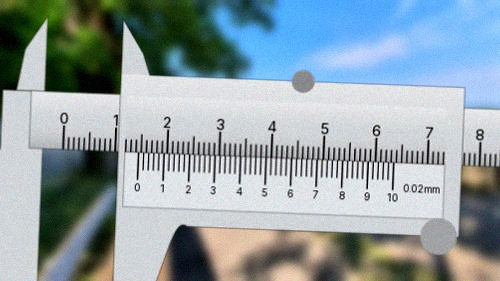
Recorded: 14.5,mm
